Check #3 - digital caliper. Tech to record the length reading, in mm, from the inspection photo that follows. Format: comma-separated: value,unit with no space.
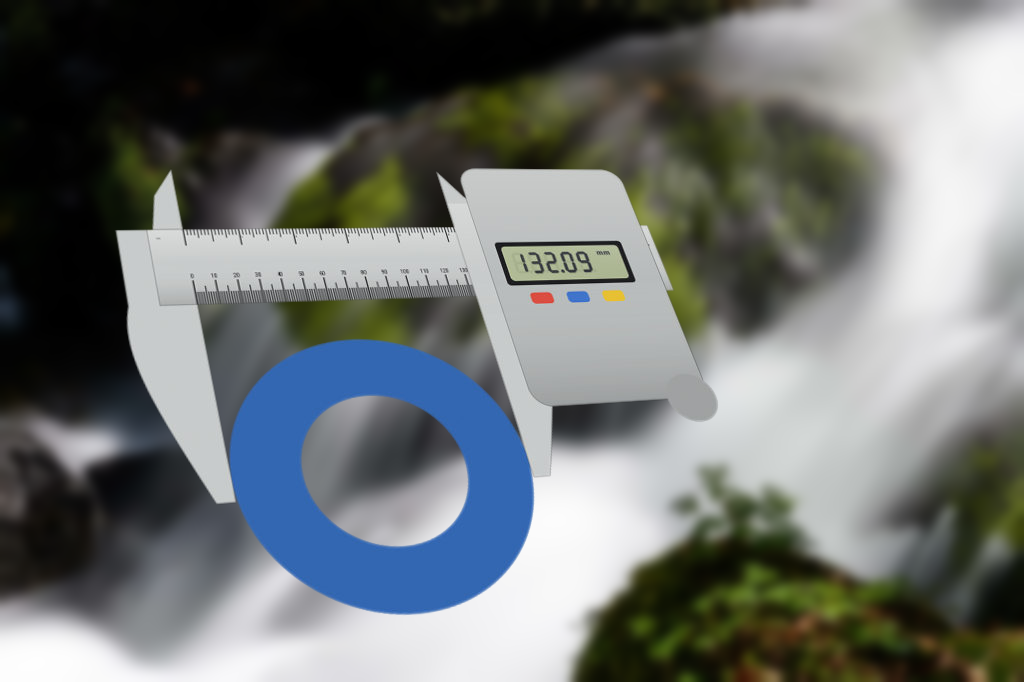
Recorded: 132.09,mm
